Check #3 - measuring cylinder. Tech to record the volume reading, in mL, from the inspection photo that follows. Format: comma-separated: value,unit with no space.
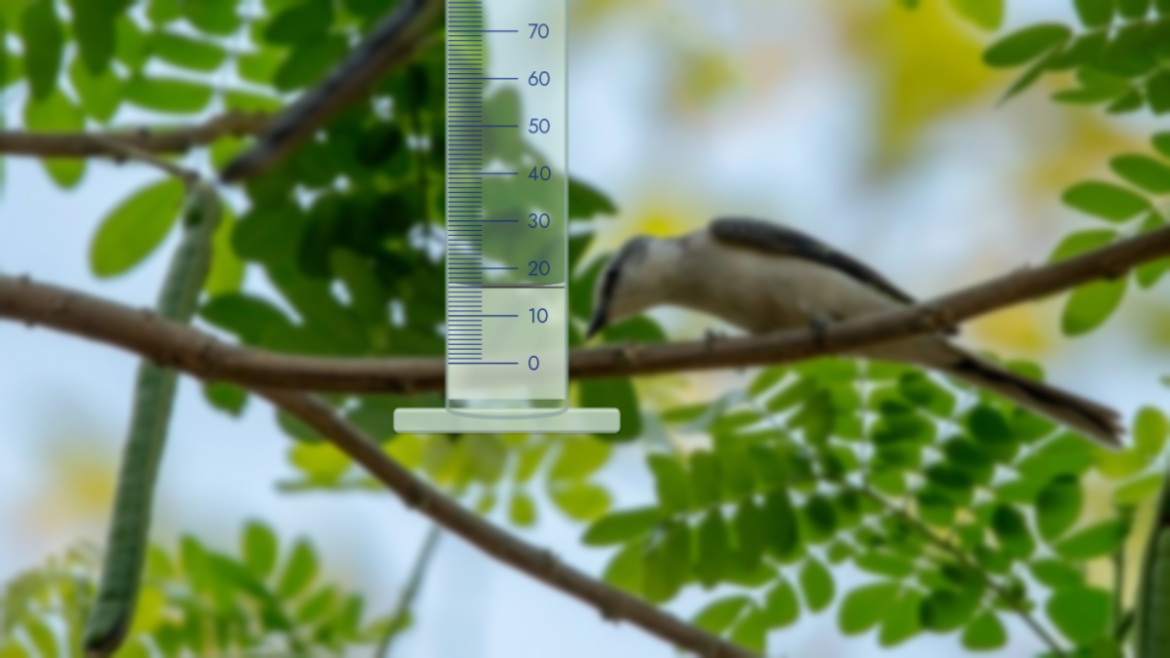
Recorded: 16,mL
